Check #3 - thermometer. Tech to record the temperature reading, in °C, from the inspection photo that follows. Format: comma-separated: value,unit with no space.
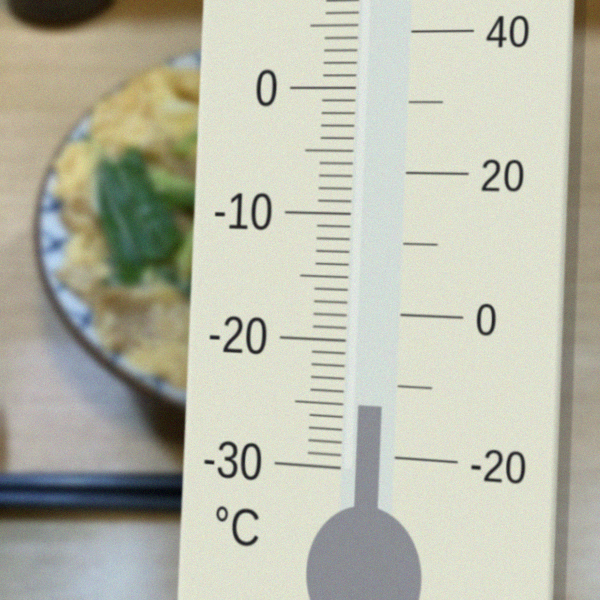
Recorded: -25,°C
